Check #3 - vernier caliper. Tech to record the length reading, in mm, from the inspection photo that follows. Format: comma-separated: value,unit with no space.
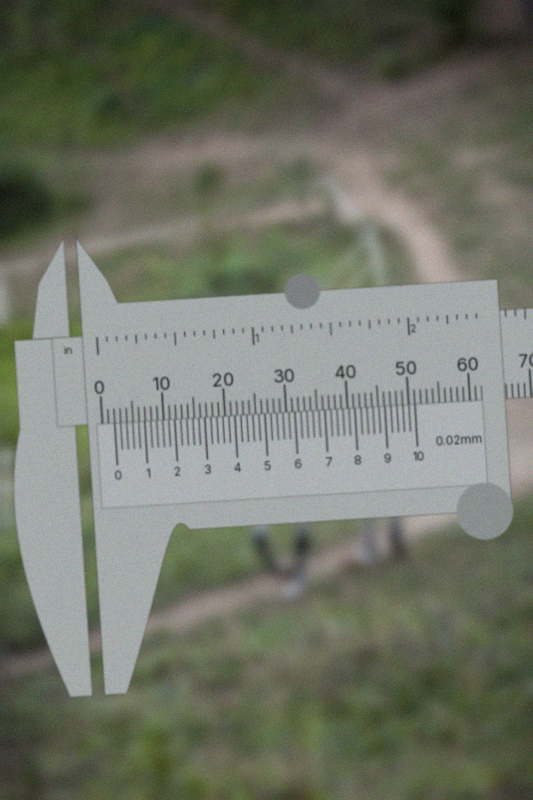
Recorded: 2.0,mm
